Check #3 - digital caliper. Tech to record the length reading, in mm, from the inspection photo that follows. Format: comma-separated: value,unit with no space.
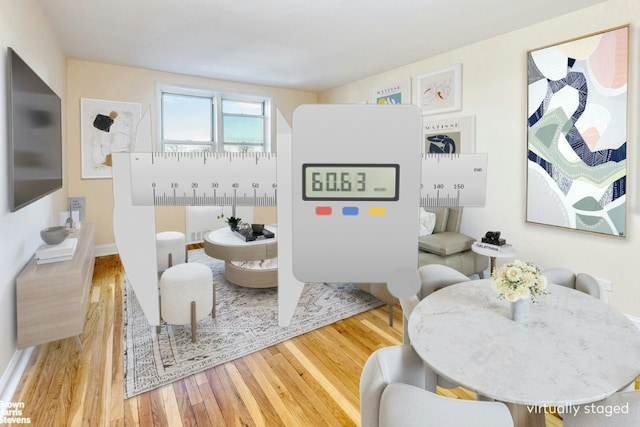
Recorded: 60.63,mm
